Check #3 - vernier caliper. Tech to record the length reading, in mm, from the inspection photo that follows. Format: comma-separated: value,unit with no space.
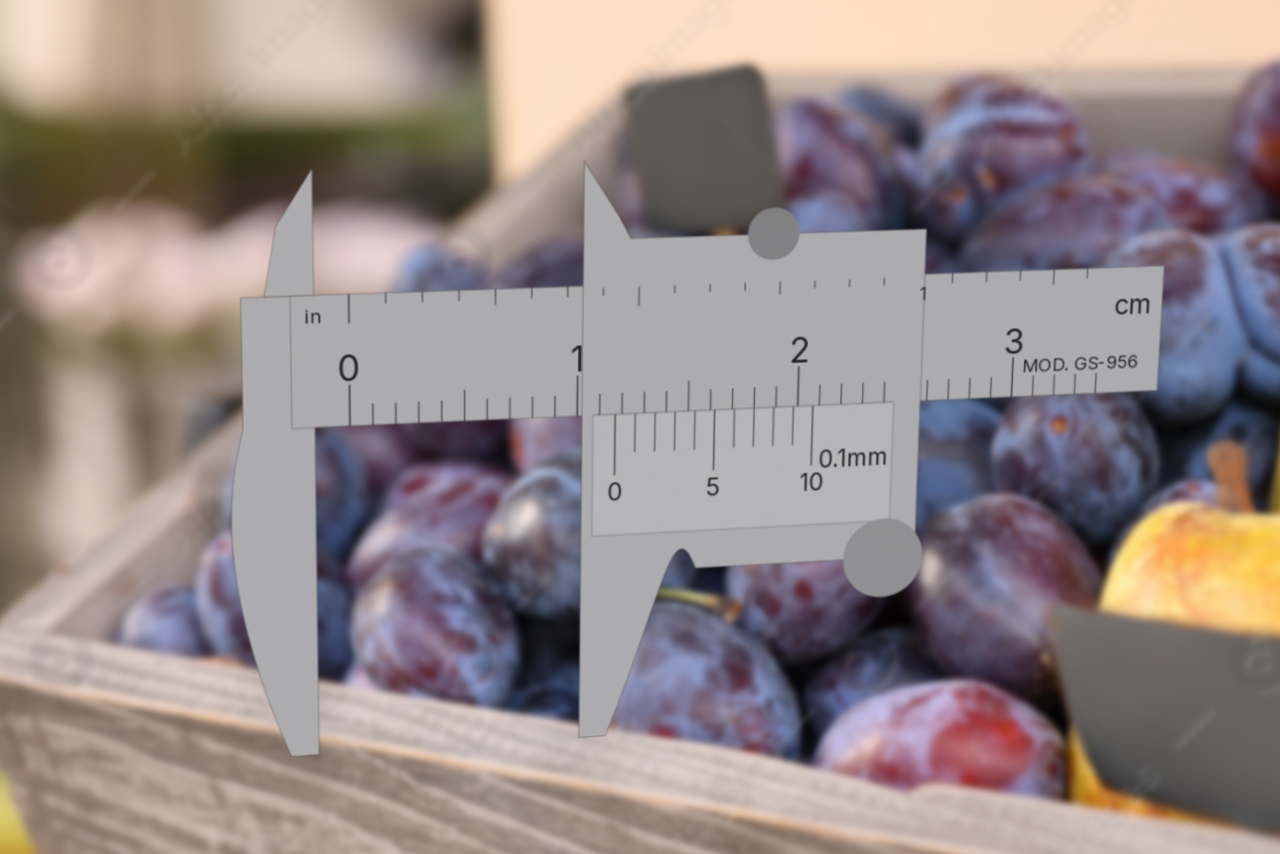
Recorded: 11.7,mm
